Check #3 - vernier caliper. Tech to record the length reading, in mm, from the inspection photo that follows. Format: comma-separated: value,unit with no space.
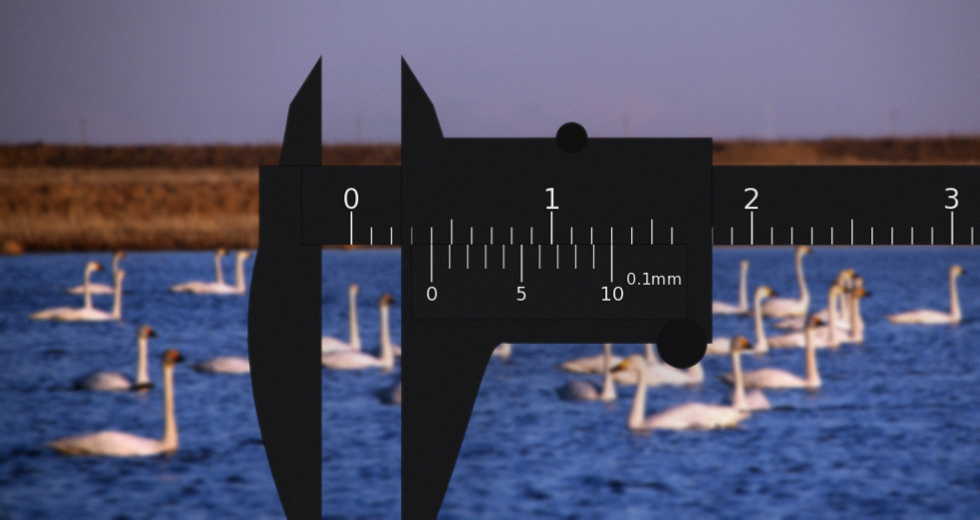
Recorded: 4.0,mm
